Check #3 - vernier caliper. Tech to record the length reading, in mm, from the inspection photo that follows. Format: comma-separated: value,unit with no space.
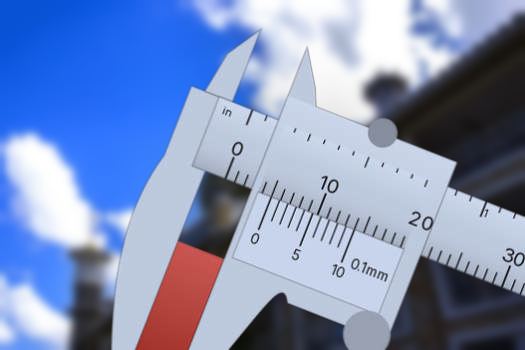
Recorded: 5.0,mm
